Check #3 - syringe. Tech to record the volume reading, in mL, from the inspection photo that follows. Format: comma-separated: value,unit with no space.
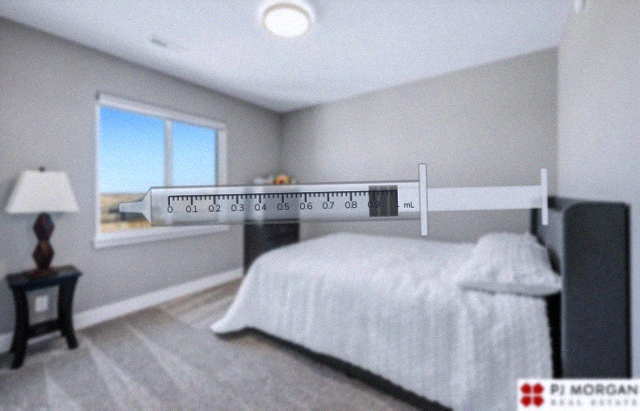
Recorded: 0.88,mL
